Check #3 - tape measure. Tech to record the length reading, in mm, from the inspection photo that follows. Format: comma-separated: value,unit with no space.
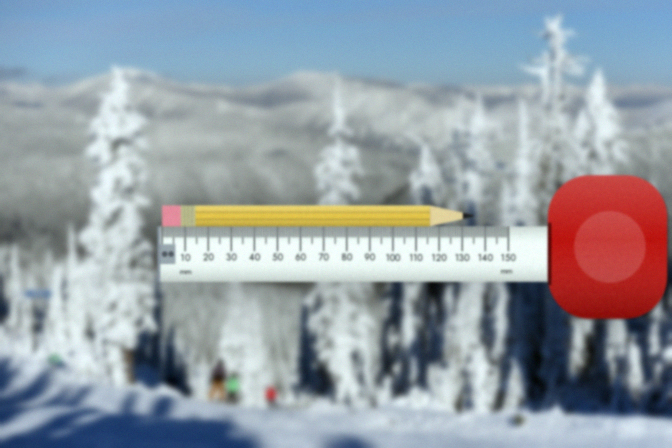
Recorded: 135,mm
